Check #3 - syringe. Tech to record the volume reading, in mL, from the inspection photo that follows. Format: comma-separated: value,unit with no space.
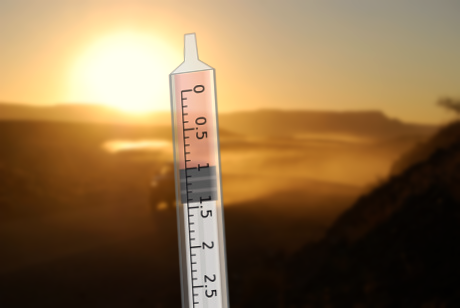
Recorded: 1,mL
